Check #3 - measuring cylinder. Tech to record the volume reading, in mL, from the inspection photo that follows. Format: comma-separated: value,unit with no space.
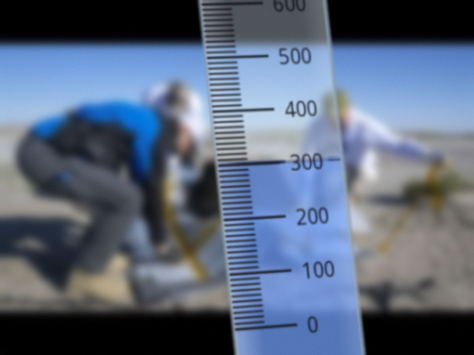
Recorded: 300,mL
